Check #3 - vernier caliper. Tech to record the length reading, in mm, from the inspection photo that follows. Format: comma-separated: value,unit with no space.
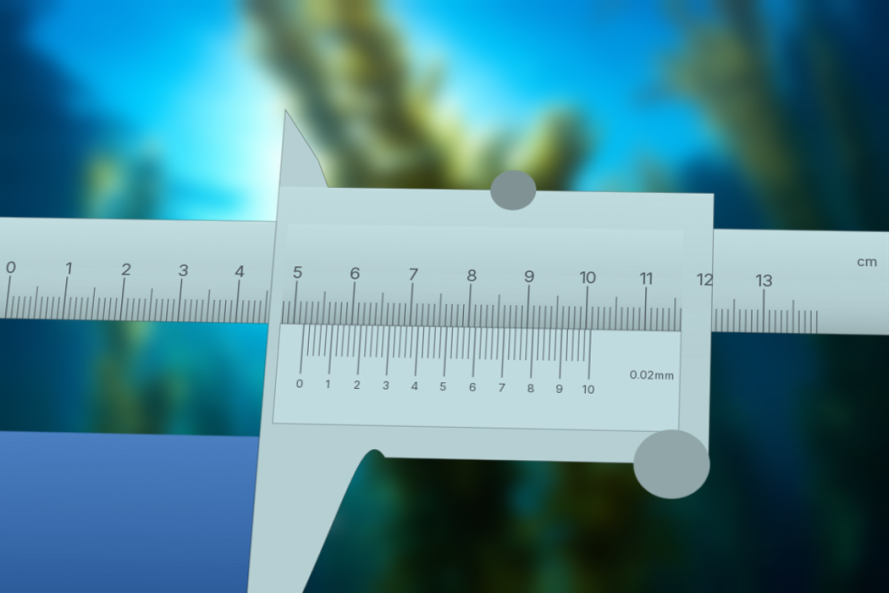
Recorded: 51.8,mm
